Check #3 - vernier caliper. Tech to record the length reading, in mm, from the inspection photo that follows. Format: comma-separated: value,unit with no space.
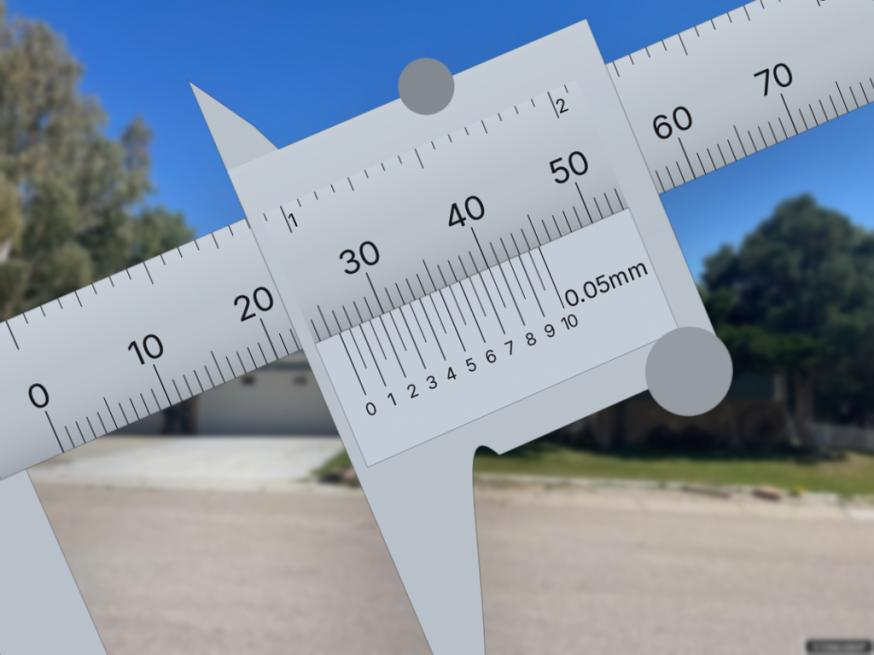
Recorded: 25.8,mm
